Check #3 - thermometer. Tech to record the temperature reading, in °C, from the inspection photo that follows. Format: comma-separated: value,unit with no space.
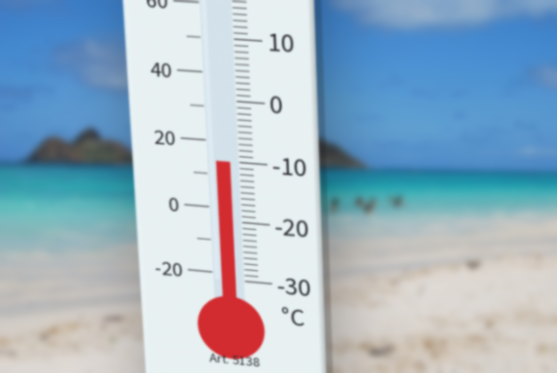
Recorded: -10,°C
